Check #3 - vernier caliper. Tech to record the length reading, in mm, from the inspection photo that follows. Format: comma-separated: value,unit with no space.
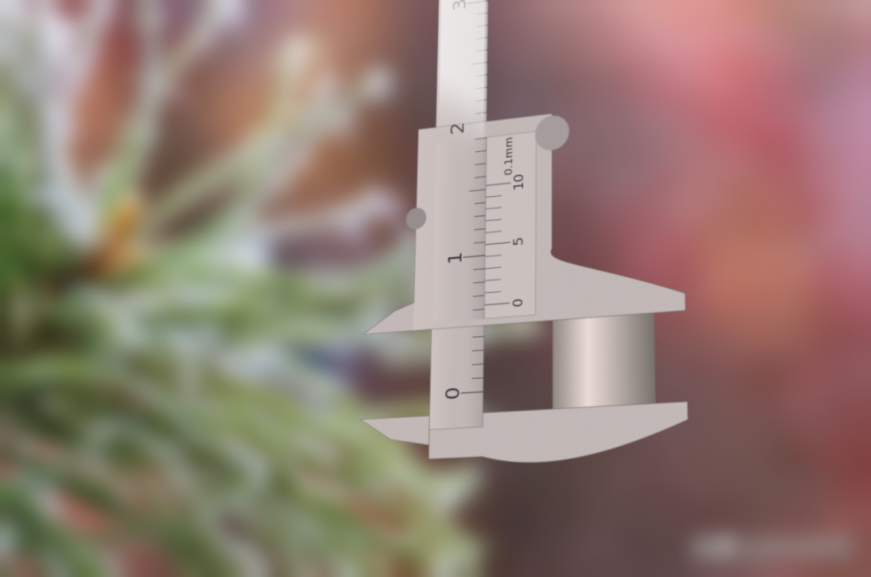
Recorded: 6.3,mm
